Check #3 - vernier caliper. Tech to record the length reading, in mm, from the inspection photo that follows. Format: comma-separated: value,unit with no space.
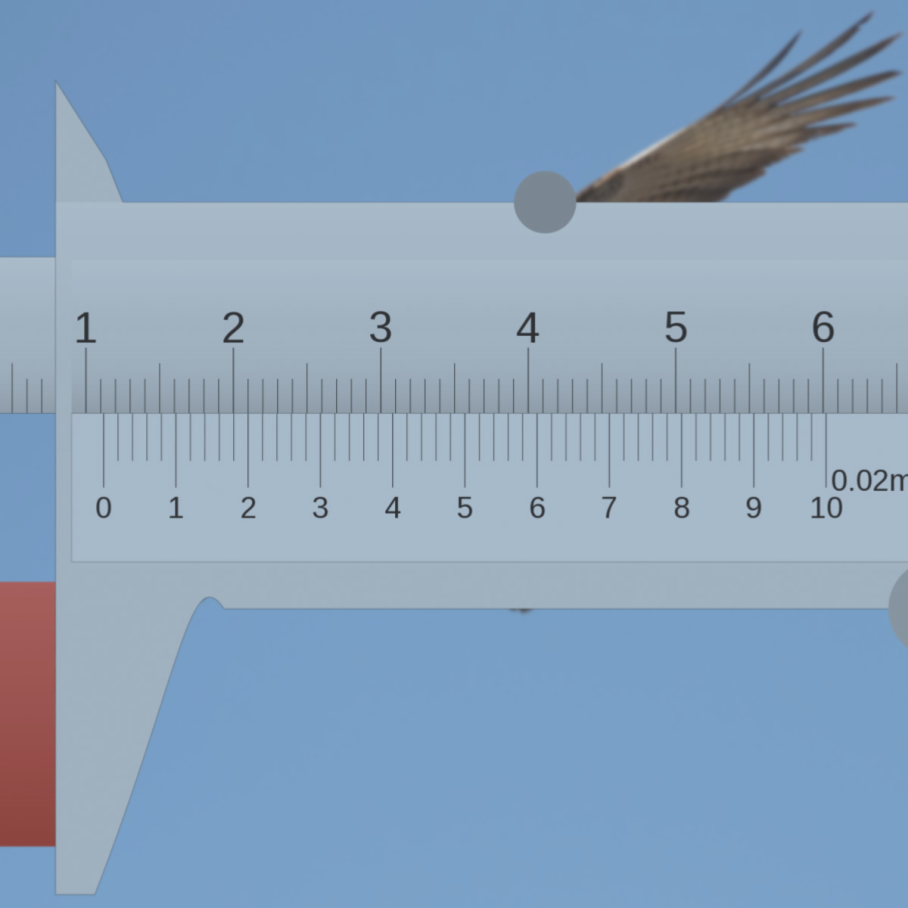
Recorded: 11.2,mm
